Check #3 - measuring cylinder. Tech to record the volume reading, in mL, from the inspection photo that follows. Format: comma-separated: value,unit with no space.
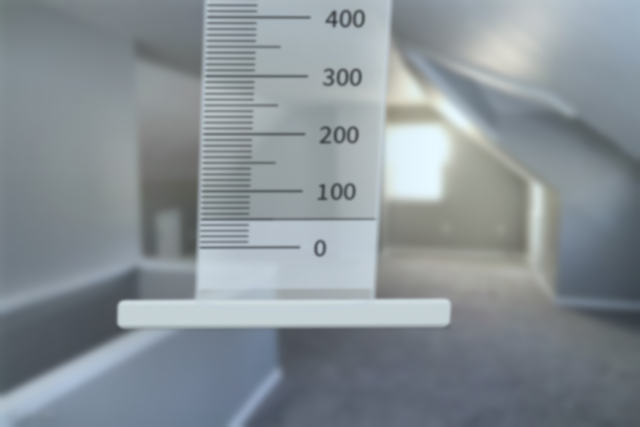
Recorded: 50,mL
